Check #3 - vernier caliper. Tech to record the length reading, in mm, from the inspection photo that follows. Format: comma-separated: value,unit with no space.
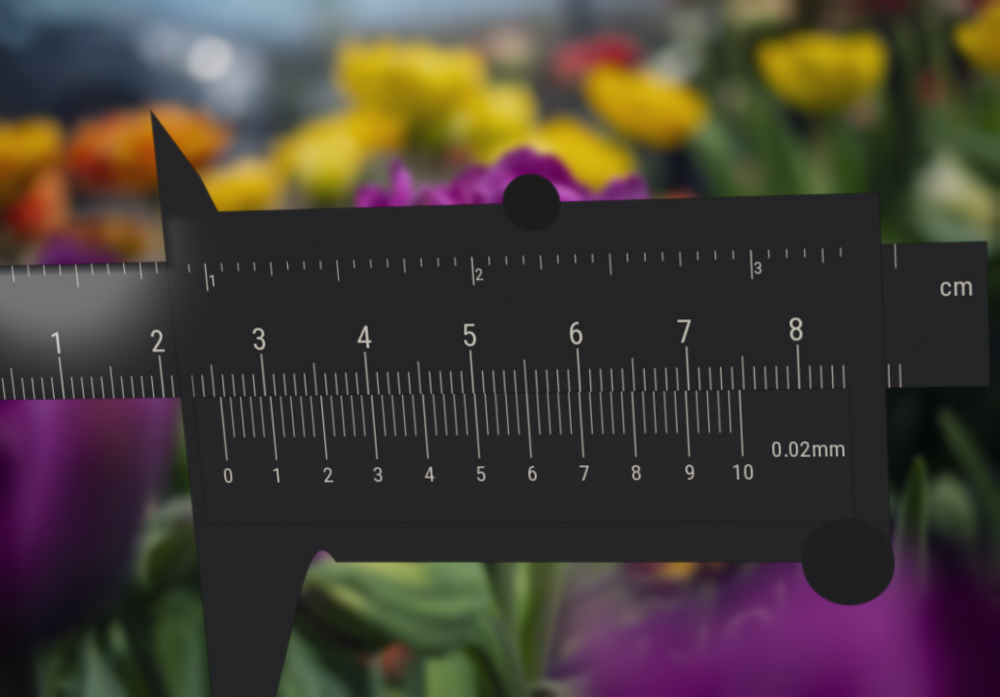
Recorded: 25.6,mm
